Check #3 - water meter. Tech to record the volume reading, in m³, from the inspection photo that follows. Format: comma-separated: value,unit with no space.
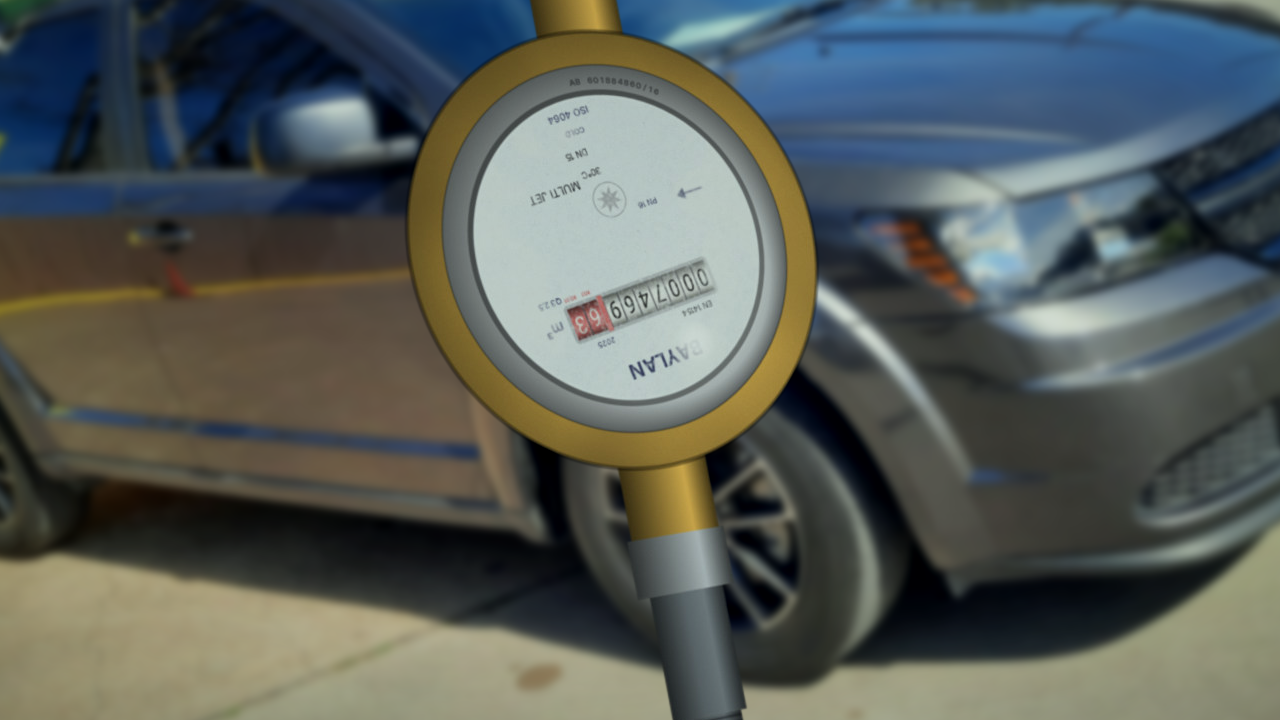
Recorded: 7469.63,m³
